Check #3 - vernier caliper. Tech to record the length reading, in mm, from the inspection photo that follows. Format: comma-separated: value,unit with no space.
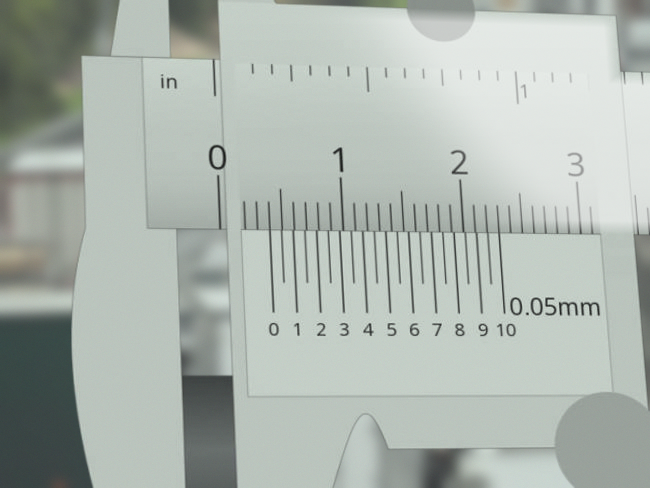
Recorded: 4.0,mm
